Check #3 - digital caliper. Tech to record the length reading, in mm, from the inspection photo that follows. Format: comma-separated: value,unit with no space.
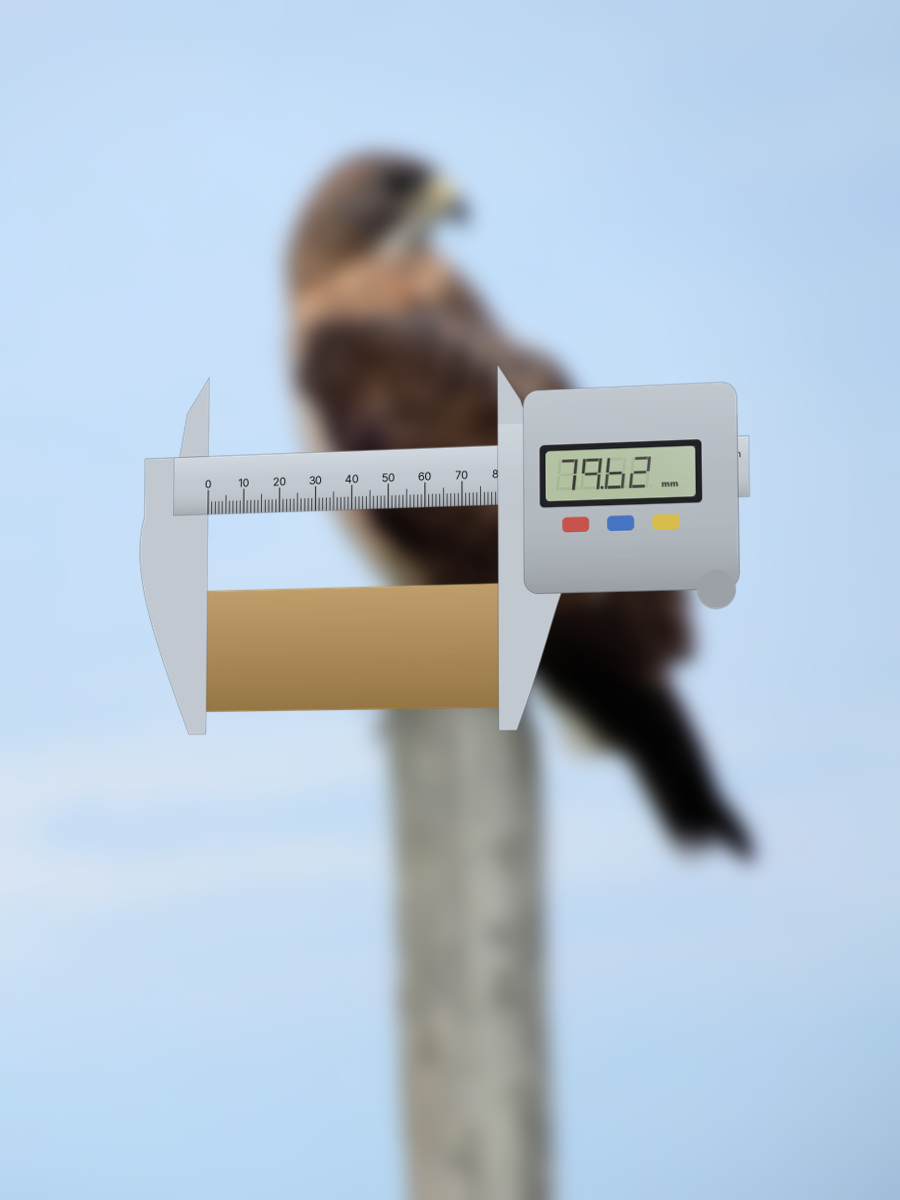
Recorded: 79.62,mm
